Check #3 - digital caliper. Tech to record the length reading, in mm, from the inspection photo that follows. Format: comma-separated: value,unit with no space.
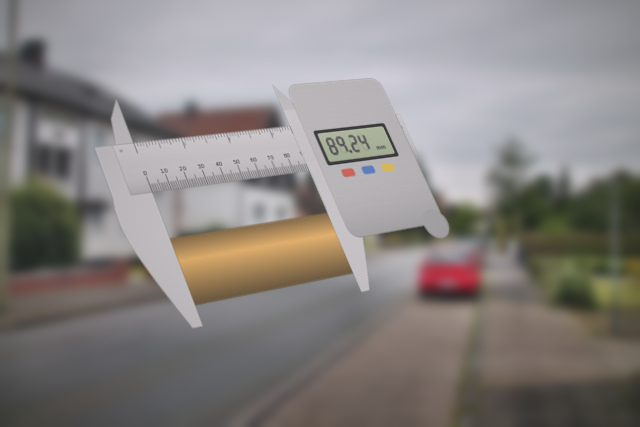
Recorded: 89.24,mm
